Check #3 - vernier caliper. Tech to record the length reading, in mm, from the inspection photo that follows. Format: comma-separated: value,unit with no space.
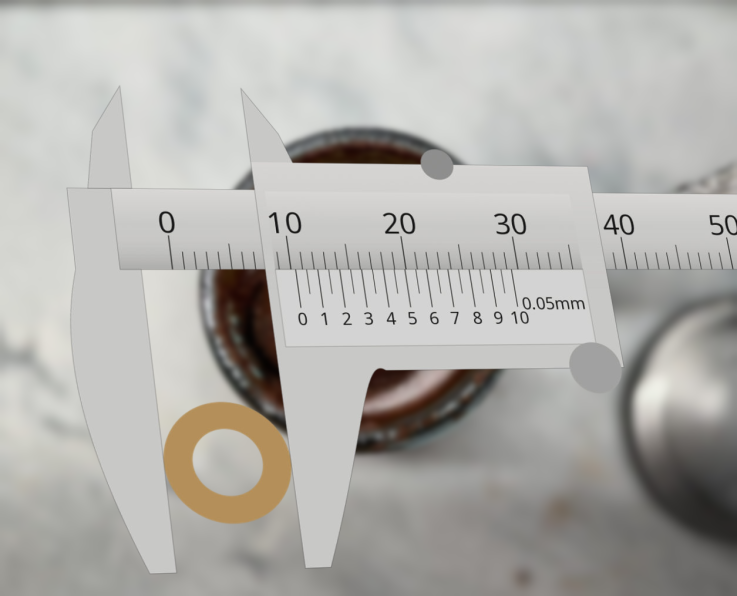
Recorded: 10.4,mm
